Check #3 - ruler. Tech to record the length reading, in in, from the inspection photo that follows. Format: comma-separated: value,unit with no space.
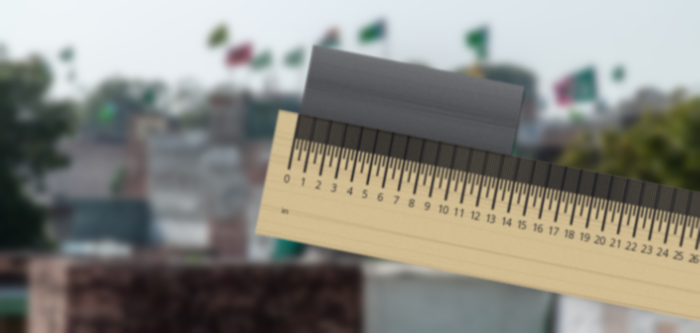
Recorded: 13.5,in
